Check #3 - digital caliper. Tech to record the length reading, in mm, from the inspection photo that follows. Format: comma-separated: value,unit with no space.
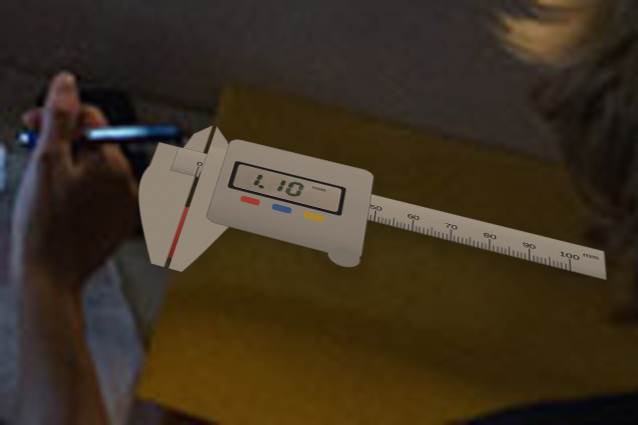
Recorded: 1.10,mm
